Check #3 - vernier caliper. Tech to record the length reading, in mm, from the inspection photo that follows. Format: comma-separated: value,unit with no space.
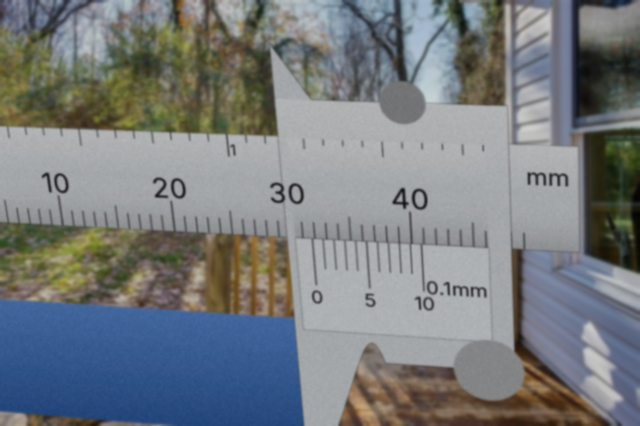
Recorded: 31.8,mm
